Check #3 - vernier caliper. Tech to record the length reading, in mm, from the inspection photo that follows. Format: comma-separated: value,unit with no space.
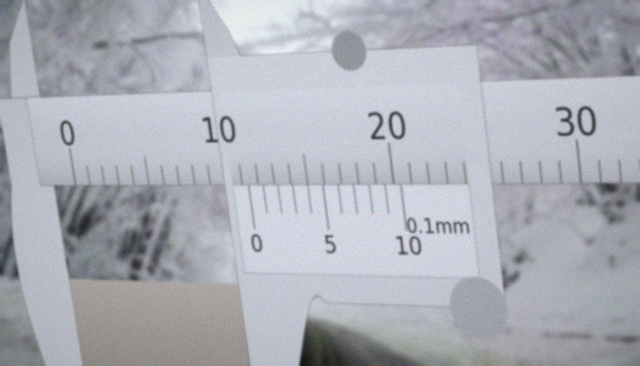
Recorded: 11.4,mm
